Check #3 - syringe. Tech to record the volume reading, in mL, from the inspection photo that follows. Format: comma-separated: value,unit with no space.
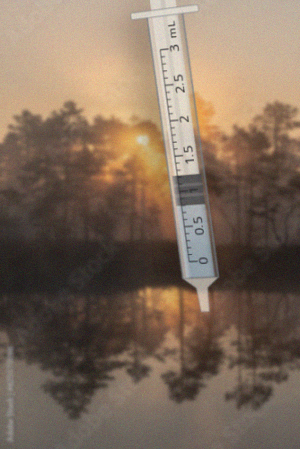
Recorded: 0.8,mL
